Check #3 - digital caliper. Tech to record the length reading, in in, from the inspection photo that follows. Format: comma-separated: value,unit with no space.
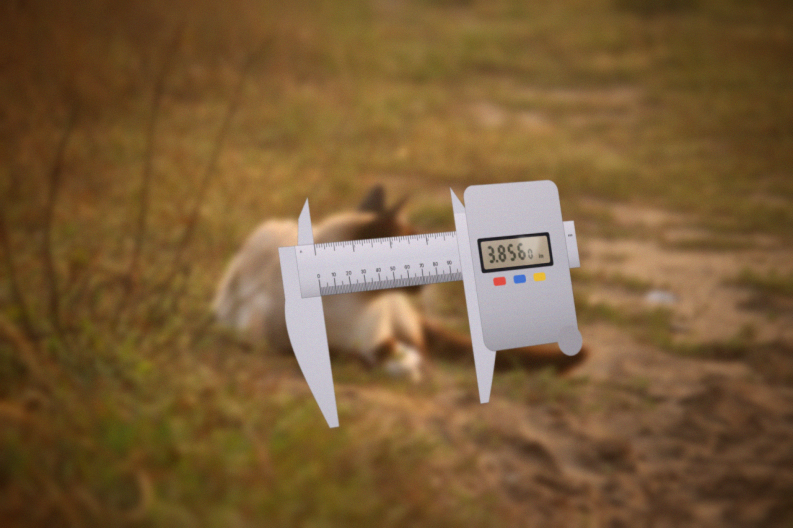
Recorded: 3.8560,in
